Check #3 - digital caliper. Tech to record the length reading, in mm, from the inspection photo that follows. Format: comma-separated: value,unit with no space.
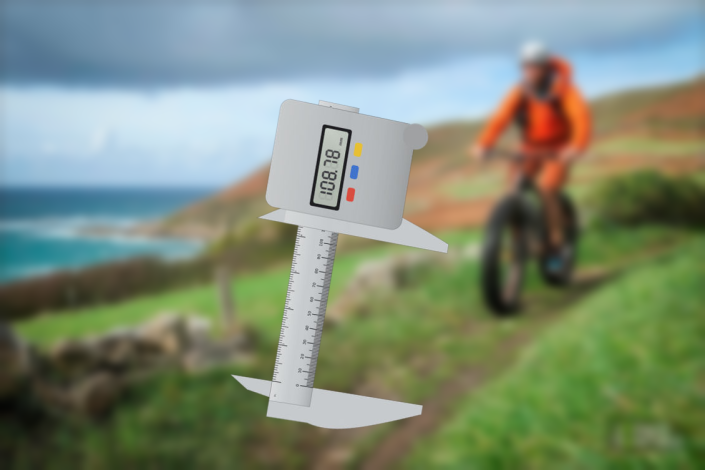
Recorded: 108.78,mm
